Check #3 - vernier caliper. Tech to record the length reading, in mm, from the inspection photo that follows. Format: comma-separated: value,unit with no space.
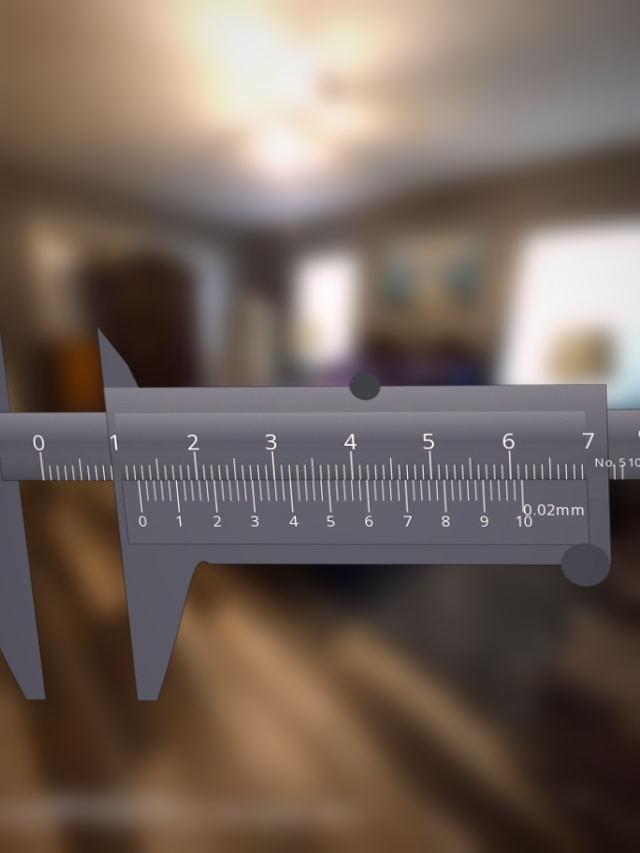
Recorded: 12.4,mm
